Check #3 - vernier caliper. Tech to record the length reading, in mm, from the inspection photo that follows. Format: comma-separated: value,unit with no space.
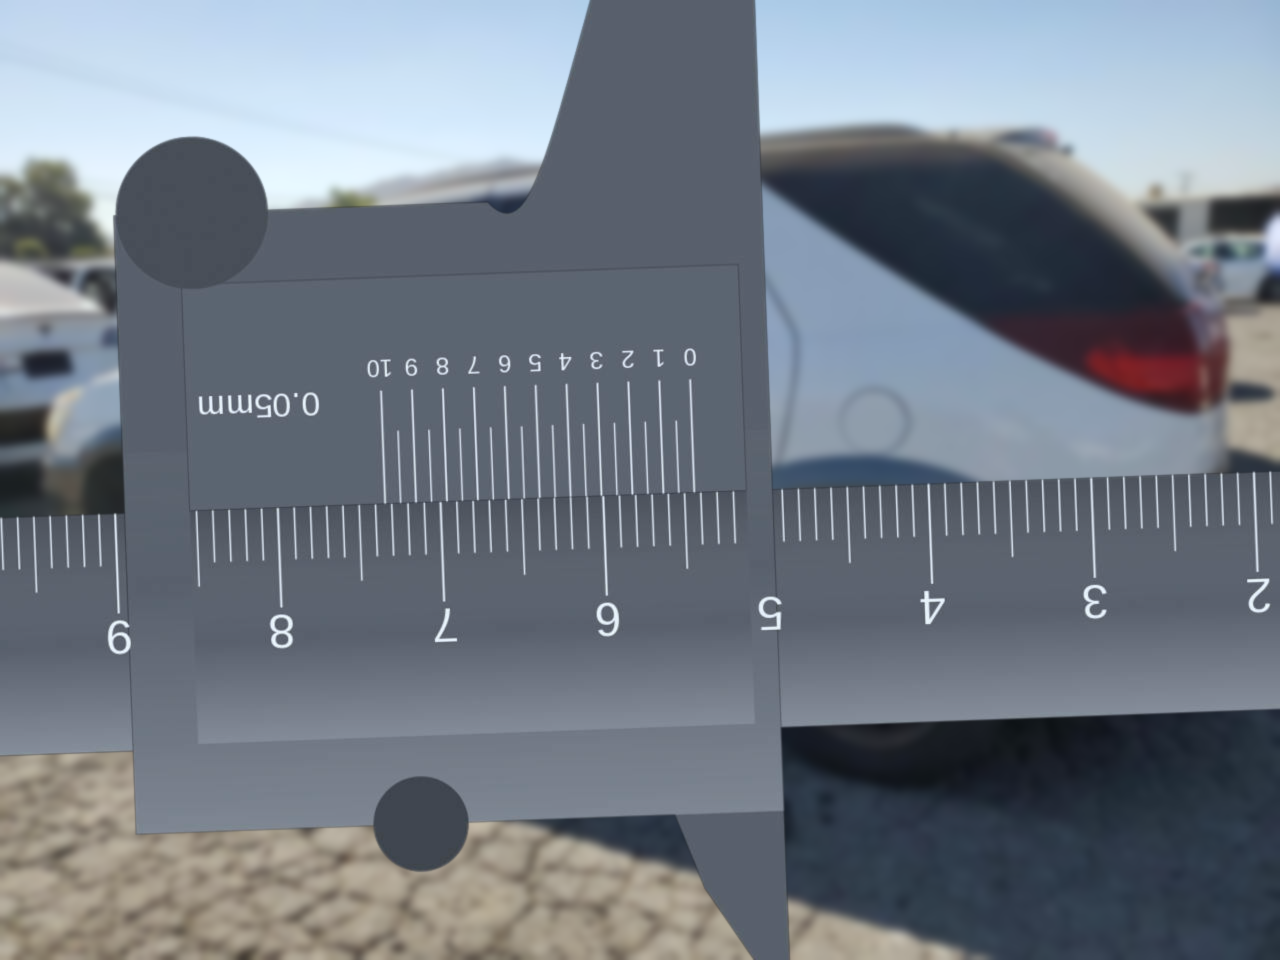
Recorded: 54.4,mm
